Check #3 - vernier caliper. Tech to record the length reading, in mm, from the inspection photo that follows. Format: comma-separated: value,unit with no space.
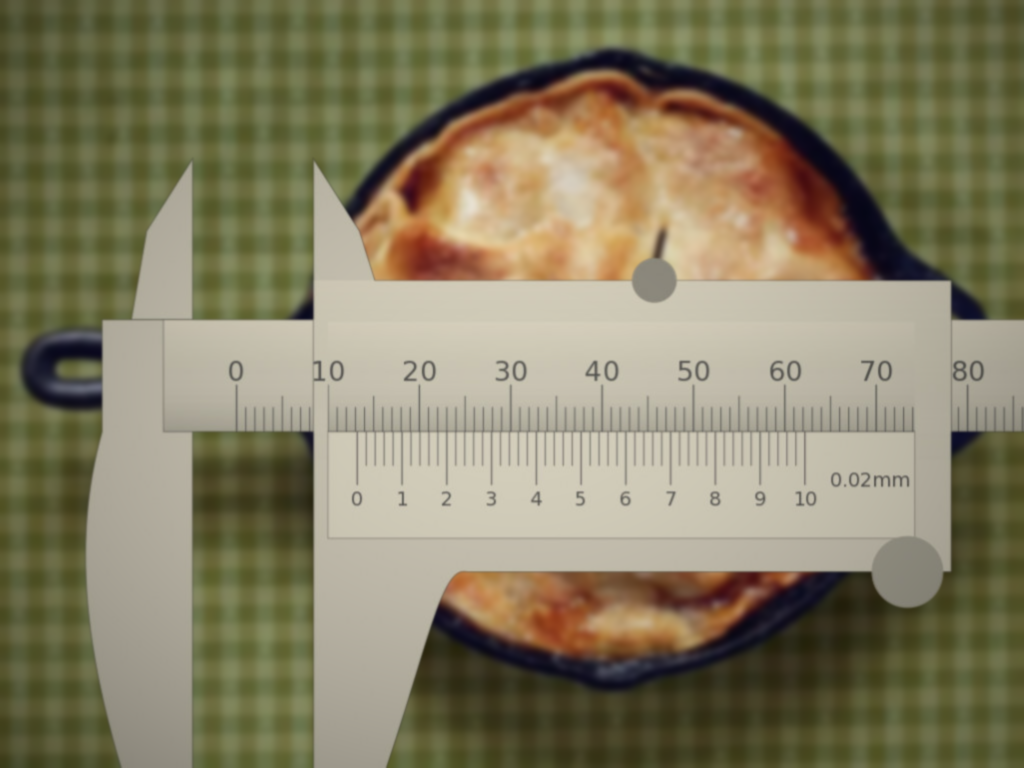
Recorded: 13.2,mm
